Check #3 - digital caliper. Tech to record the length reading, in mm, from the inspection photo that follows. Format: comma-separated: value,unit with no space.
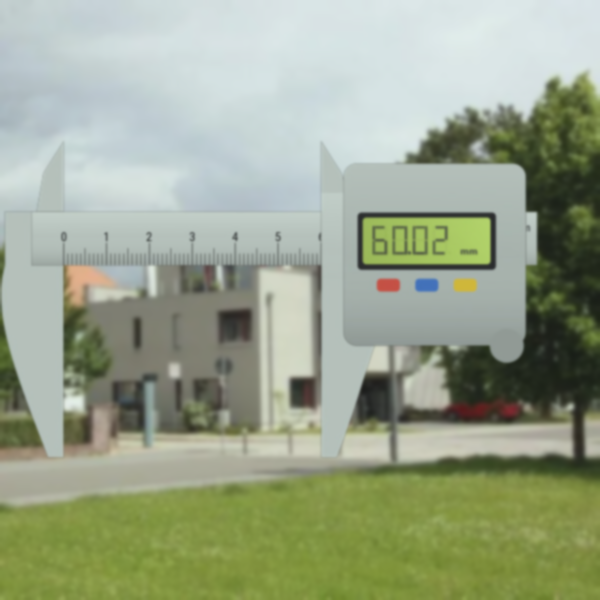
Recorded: 60.02,mm
